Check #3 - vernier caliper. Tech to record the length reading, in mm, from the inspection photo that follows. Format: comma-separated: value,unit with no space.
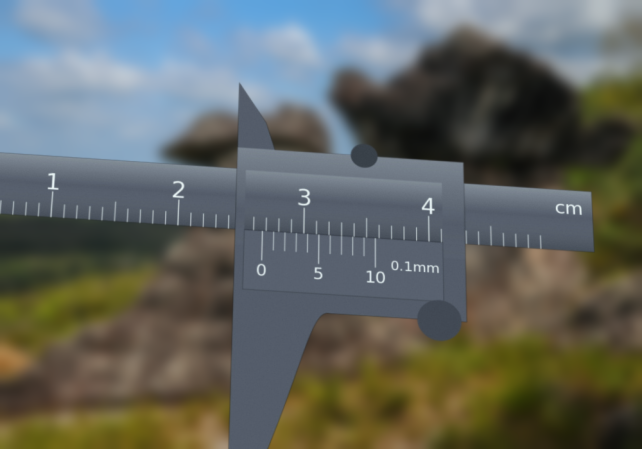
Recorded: 26.7,mm
